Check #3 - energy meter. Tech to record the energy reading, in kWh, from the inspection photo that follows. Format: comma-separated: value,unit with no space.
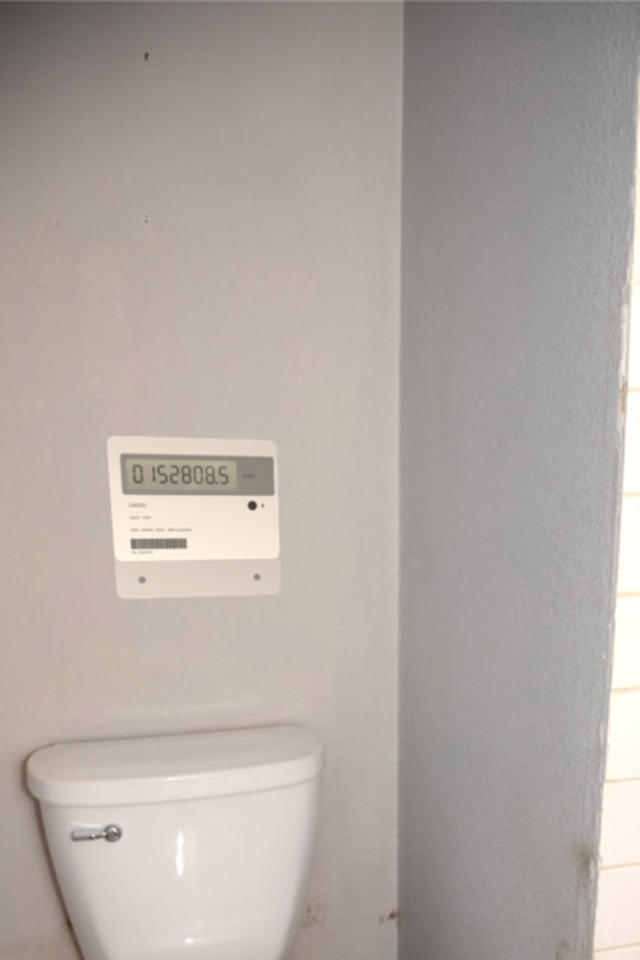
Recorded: 152808.5,kWh
